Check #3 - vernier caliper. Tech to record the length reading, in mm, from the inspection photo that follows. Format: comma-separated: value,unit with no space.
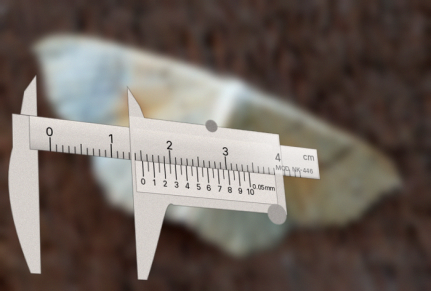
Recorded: 15.2,mm
